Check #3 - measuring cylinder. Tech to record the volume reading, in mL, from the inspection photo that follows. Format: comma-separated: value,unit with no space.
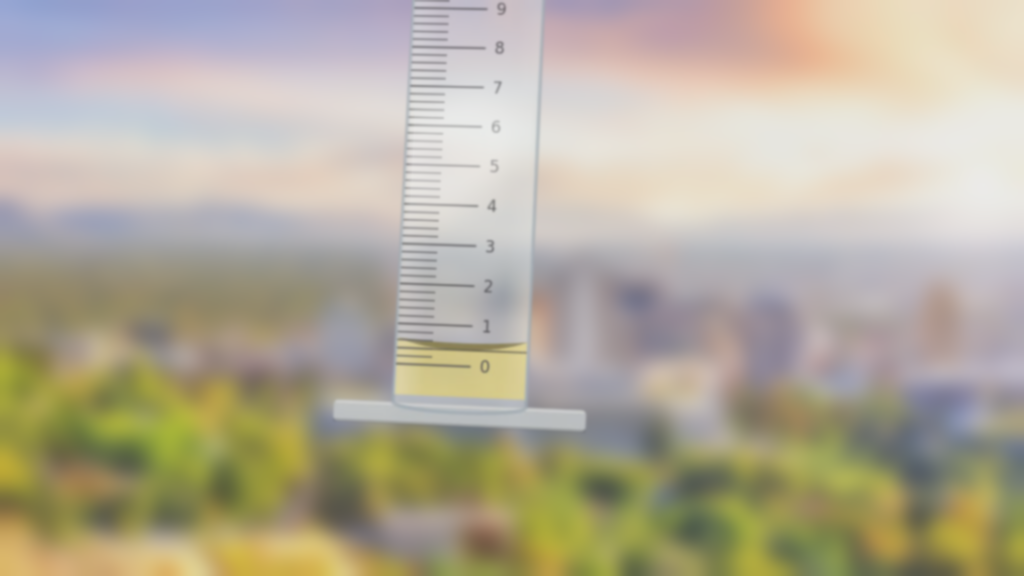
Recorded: 0.4,mL
